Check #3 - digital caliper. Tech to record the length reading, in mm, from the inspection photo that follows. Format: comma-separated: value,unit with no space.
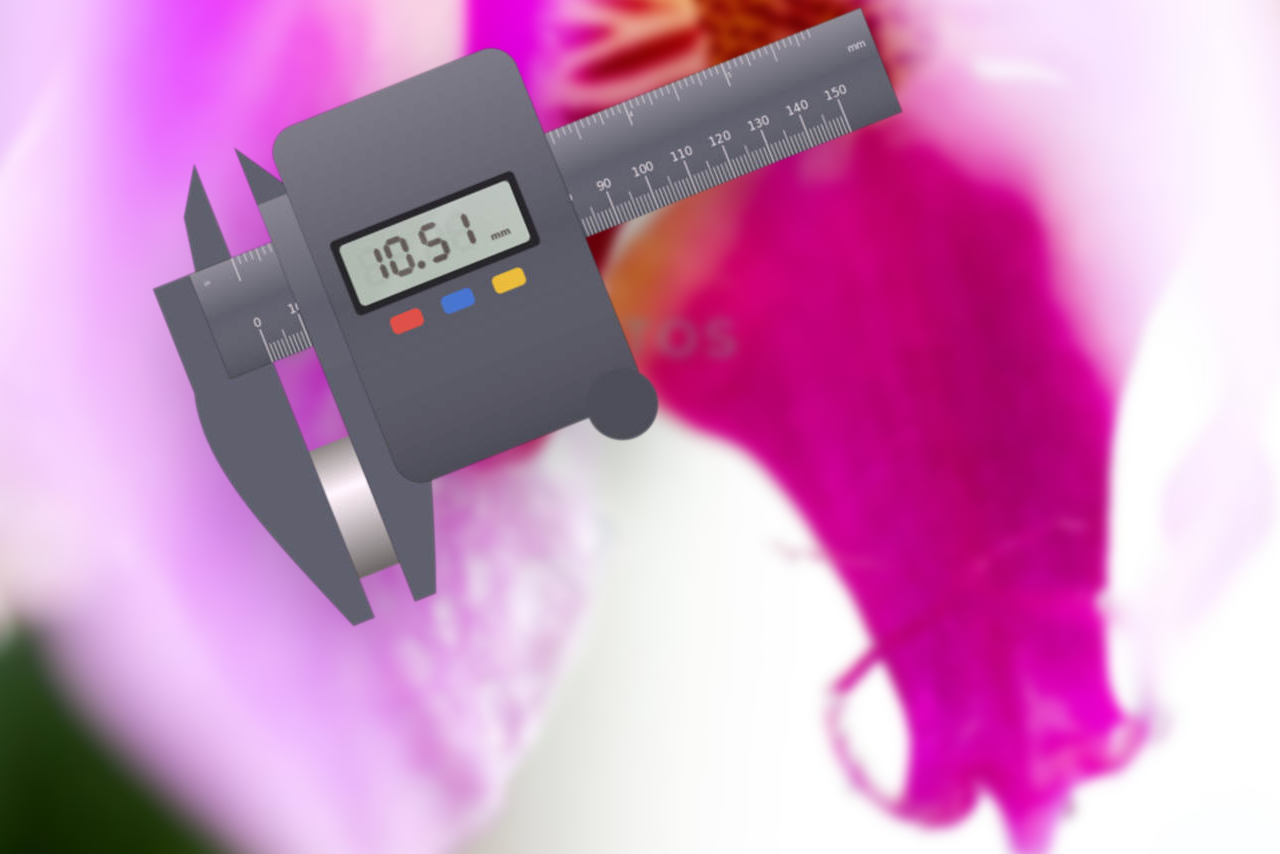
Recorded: 10.51,mm
